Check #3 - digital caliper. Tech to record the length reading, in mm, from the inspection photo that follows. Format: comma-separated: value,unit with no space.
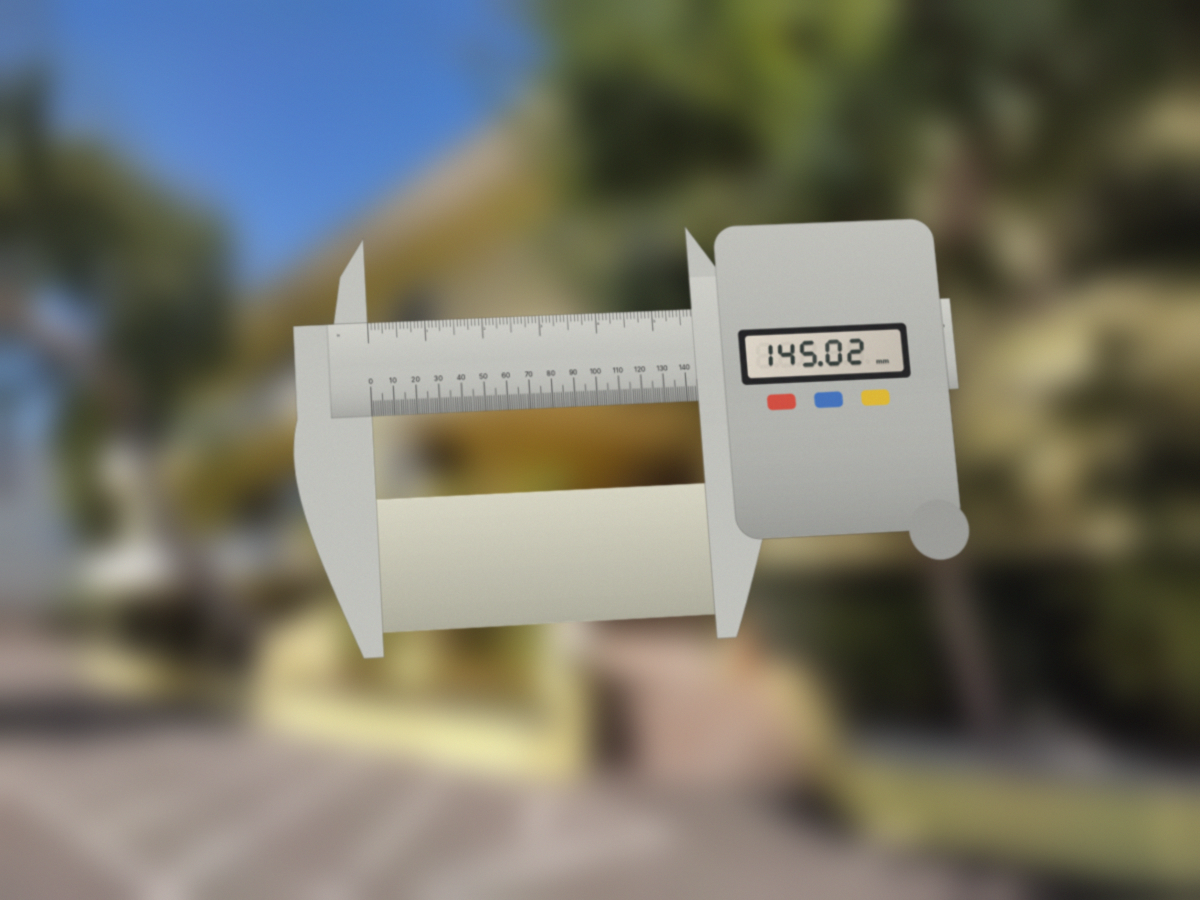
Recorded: 145.02,mm
